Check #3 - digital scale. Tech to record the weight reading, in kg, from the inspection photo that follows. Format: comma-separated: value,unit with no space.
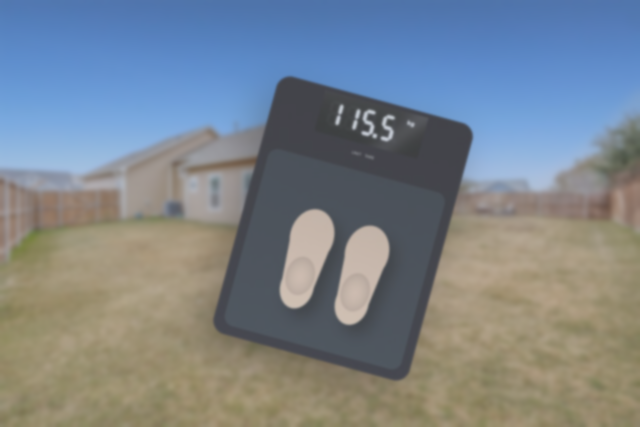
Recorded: 115.5,kg
